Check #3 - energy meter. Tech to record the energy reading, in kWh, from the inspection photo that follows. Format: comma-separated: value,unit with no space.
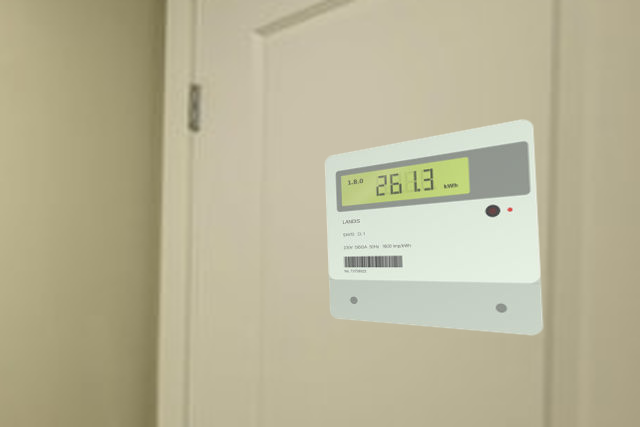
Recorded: 261.3,kWh
